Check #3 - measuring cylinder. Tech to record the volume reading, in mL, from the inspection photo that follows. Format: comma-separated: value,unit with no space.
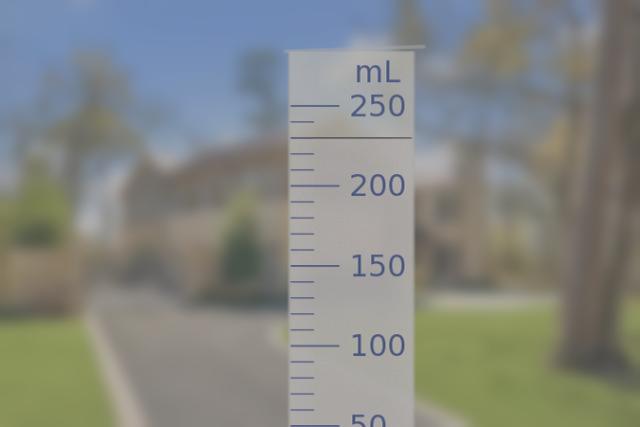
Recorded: 230,mL
